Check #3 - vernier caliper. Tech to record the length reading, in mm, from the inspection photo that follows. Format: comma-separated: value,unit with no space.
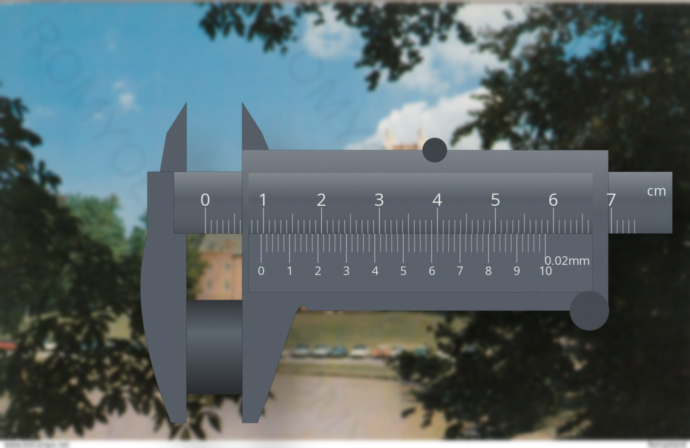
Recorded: 9.6,mm
